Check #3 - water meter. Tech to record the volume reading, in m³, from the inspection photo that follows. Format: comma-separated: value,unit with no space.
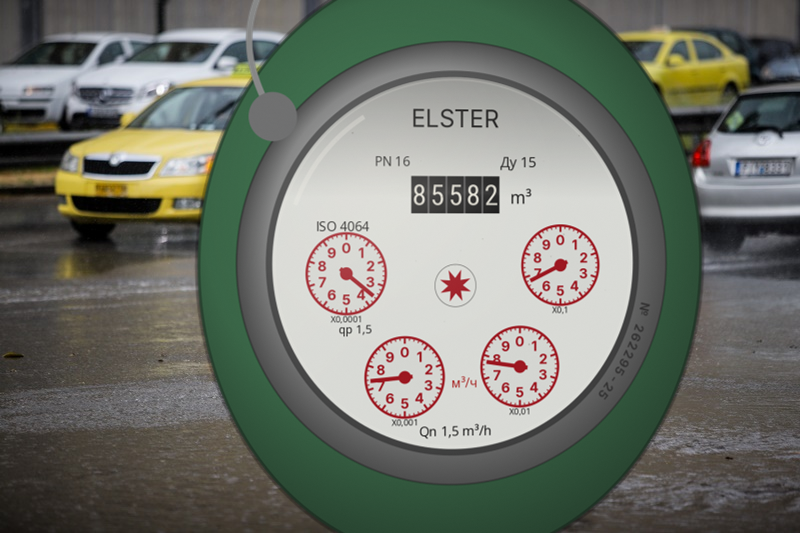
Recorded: 85582.6773,m³
